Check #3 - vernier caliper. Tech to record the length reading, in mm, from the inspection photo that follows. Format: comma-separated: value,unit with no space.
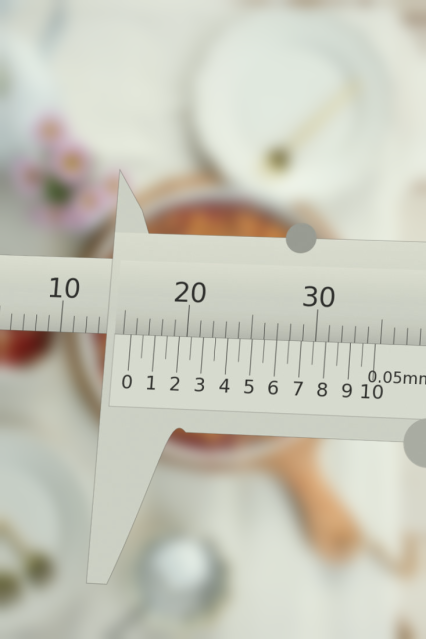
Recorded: 15.6,mm
